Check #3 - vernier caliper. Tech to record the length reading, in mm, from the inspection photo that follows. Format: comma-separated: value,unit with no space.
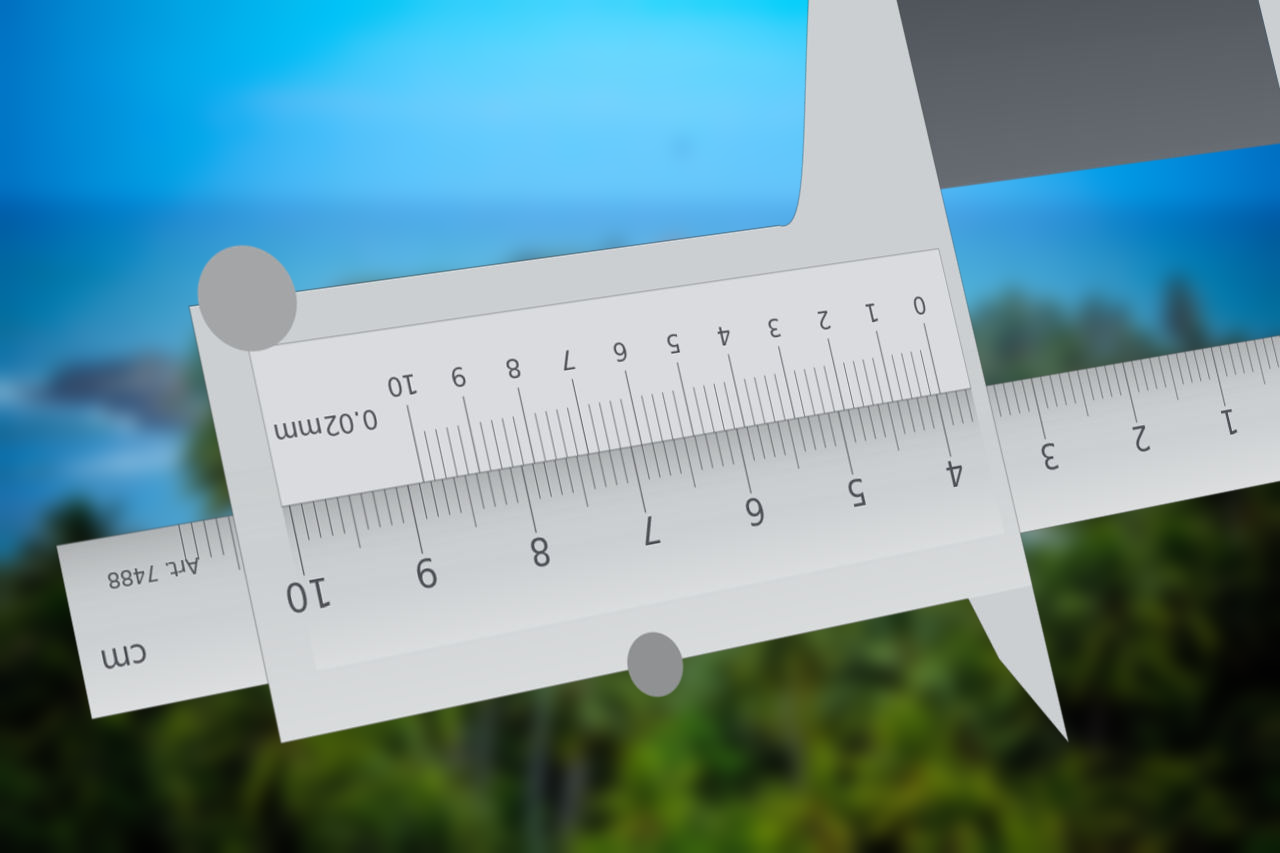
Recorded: 39.6,mm
